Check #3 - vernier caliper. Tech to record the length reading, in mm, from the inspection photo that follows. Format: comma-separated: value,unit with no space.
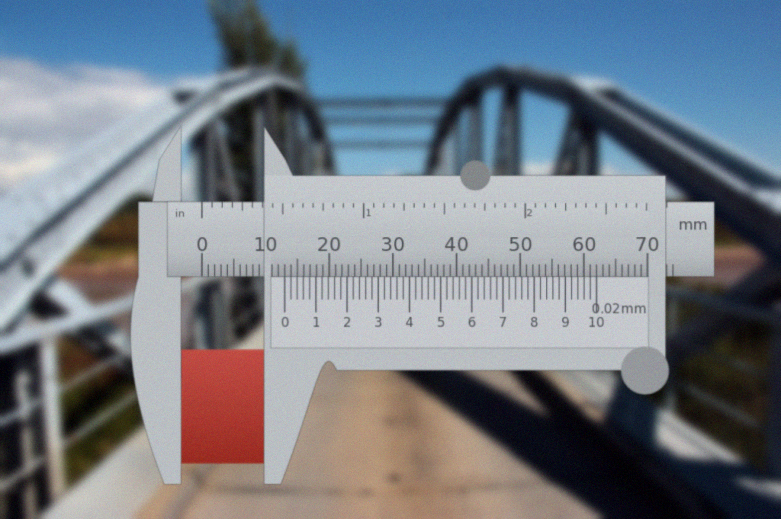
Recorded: 13.0,mm
